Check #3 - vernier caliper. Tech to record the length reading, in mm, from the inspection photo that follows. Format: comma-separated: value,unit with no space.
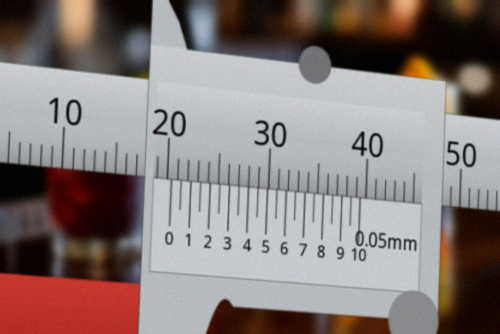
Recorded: 20.4,mm
